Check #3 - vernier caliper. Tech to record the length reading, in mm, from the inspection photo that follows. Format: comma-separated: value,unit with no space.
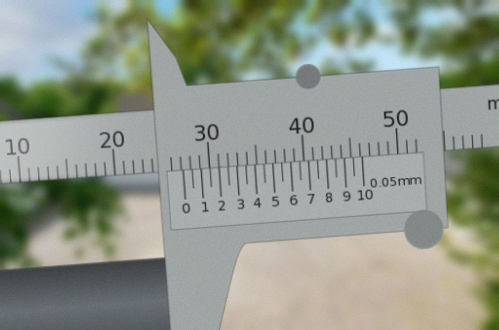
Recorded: 27.2,mm
